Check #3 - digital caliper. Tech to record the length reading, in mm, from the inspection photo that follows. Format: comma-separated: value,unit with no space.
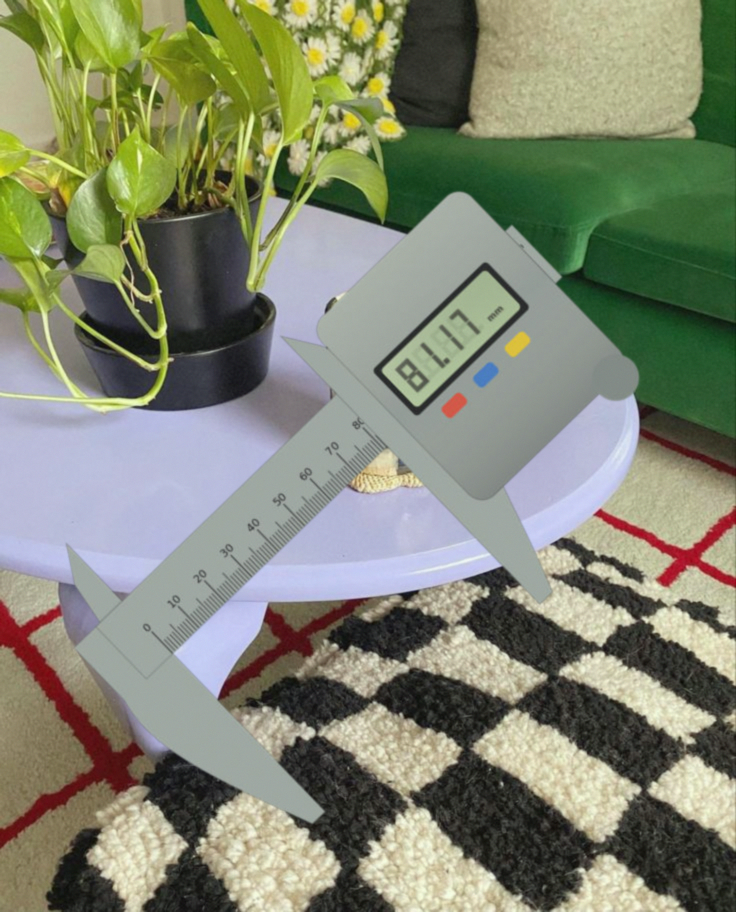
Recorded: 81.17,mm
